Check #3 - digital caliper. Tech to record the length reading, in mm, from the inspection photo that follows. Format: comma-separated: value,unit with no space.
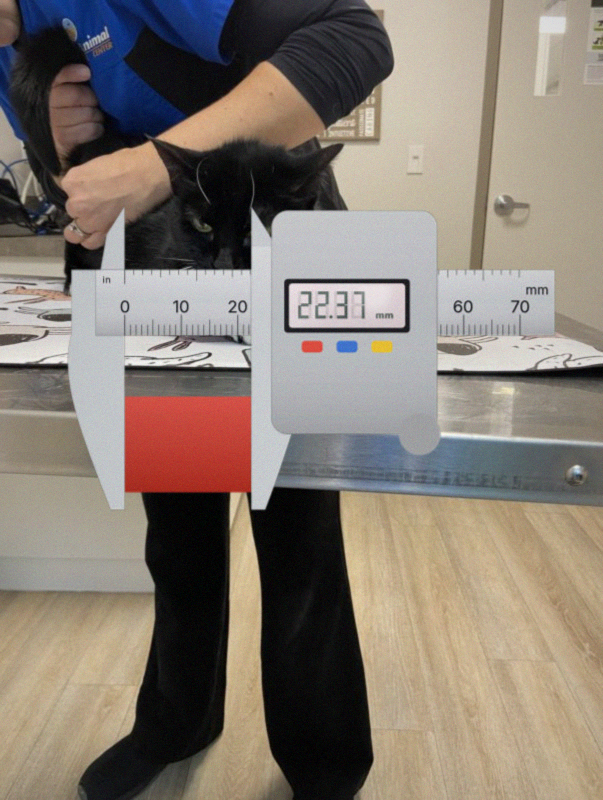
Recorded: 22.37,mm
